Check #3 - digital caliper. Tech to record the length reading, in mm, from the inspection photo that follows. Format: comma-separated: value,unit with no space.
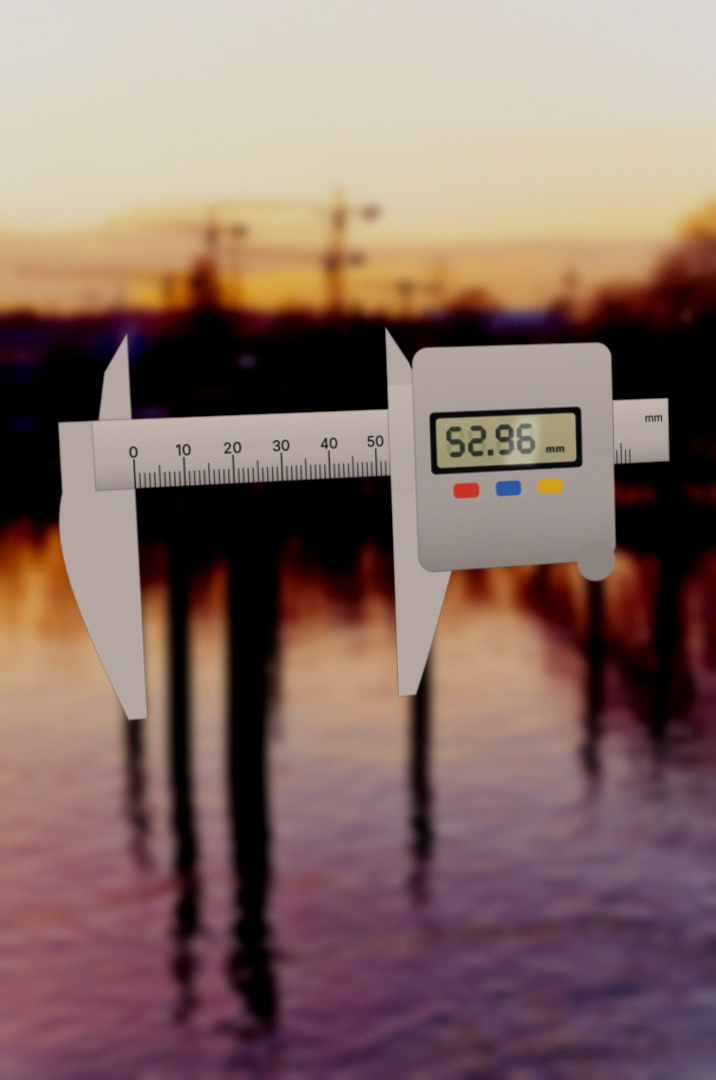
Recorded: 52.96,mm
